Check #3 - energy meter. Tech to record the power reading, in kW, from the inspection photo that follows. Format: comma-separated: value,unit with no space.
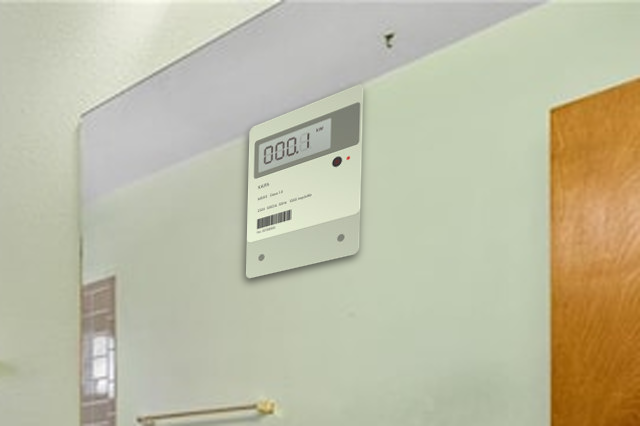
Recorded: 0.1,kW
